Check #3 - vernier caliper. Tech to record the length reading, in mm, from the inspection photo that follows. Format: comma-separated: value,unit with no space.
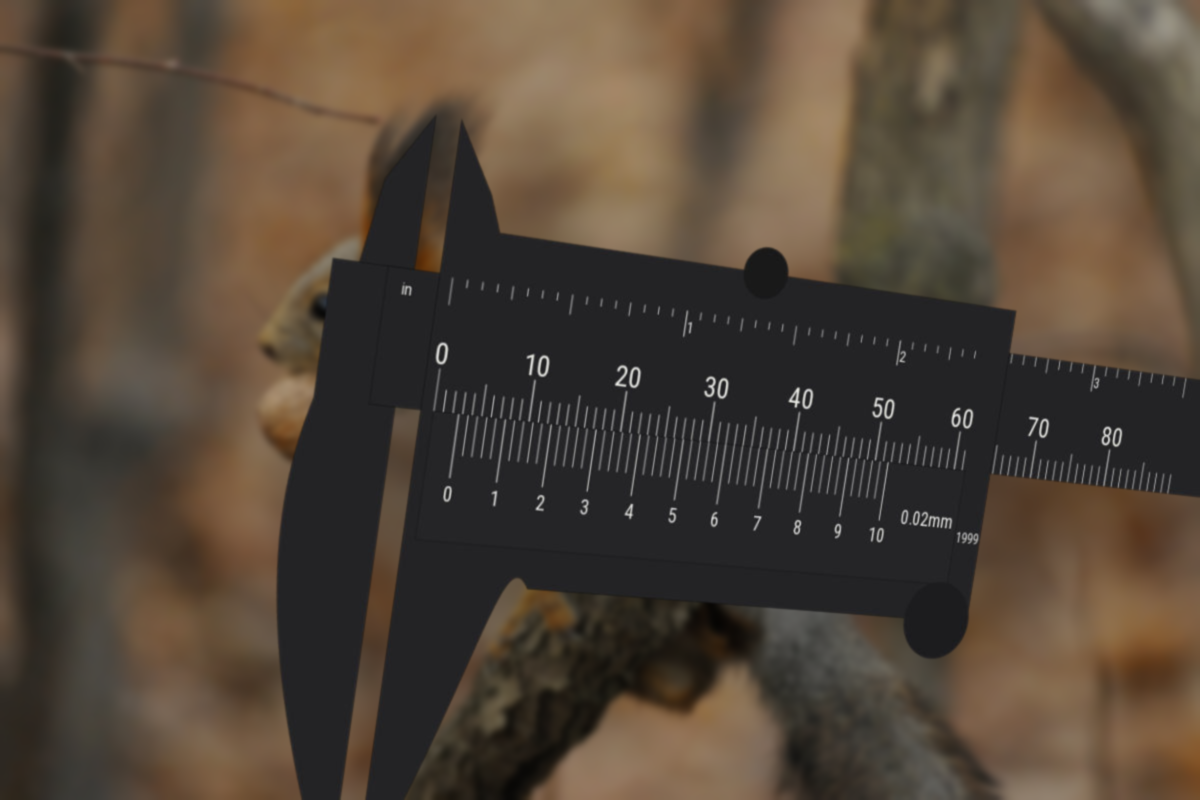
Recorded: 2.6,mm
